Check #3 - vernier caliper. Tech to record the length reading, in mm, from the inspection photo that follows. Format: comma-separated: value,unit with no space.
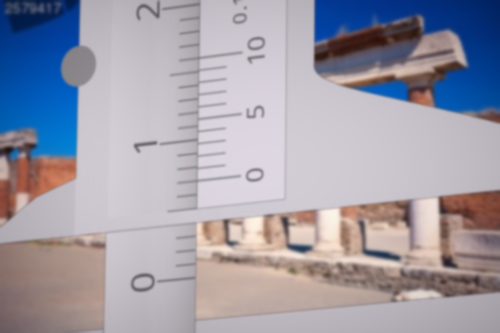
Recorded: 7.0,mm
